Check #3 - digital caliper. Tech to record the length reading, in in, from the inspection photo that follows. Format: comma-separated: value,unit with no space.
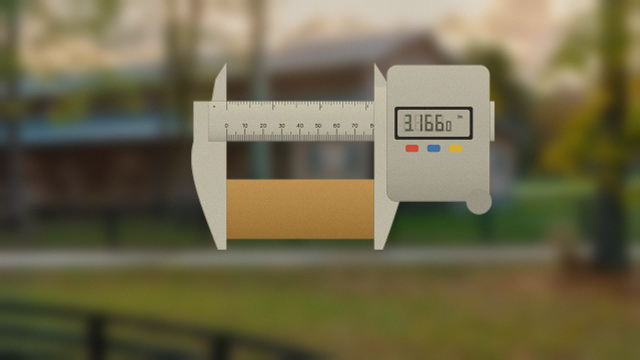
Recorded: 3.1660,in
